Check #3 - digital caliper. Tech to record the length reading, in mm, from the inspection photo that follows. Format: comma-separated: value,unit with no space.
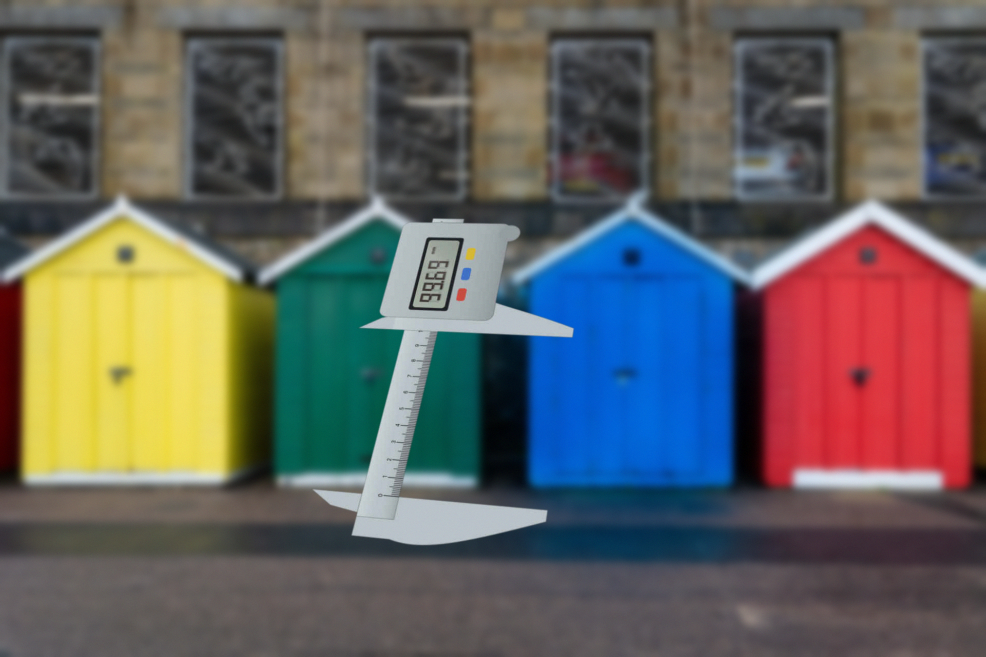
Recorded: 99.69,mm
